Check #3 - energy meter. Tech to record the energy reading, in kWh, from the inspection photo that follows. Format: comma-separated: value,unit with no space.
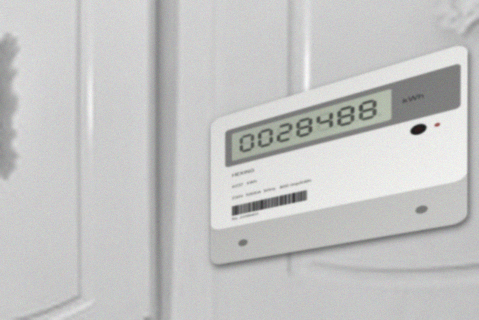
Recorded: 28488,kWh
